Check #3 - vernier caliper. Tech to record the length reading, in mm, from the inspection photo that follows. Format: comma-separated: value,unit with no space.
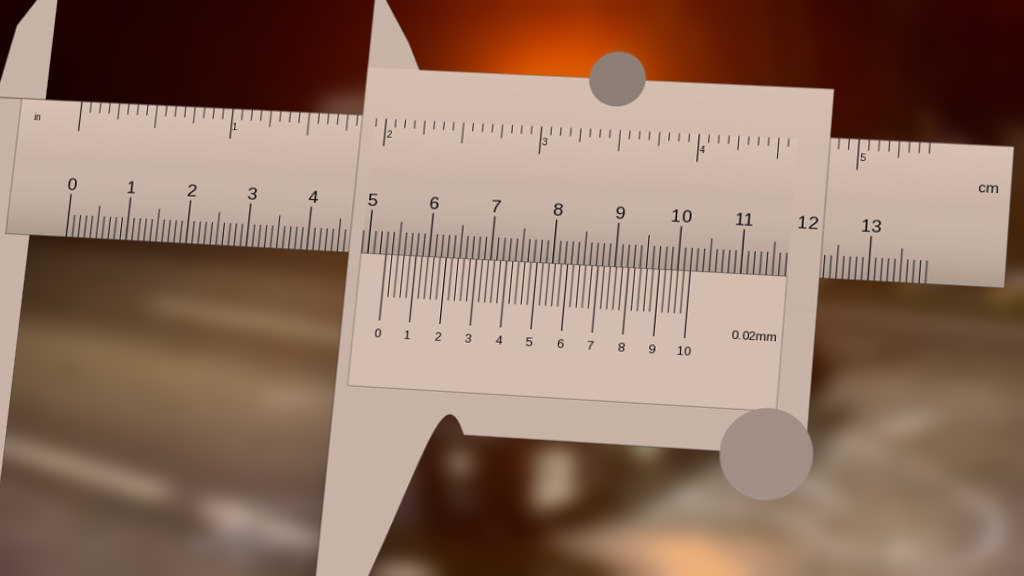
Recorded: 53.0,mm
